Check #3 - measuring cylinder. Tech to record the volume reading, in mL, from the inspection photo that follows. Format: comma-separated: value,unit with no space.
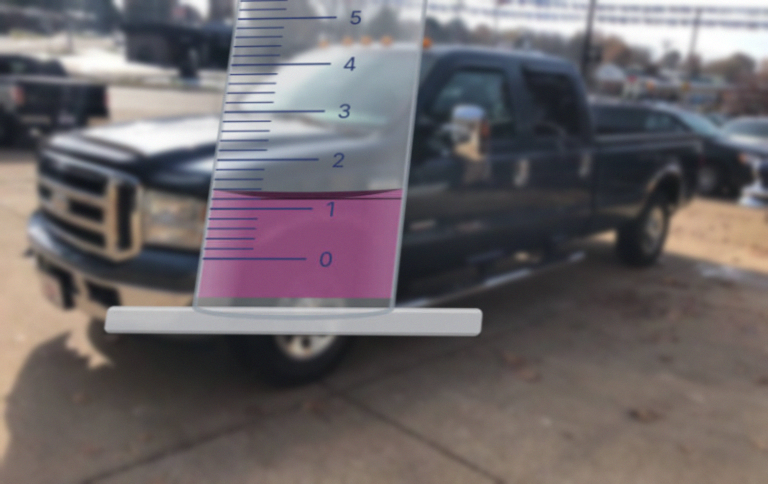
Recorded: 1.2,mL
